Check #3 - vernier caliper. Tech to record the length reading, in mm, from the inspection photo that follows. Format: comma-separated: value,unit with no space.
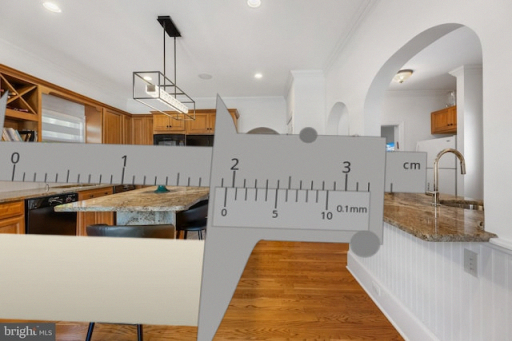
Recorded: 19.4,mm
